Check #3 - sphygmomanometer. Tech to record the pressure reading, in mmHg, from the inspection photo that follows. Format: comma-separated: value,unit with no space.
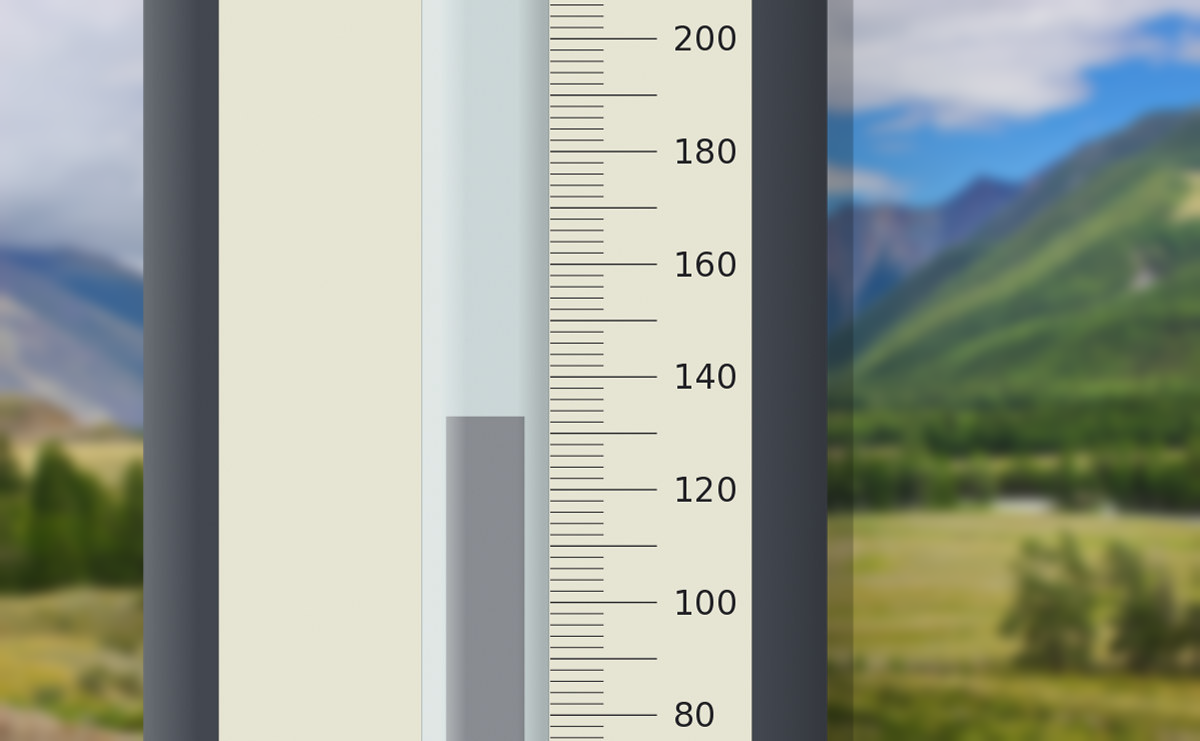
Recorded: 133,mmHg
